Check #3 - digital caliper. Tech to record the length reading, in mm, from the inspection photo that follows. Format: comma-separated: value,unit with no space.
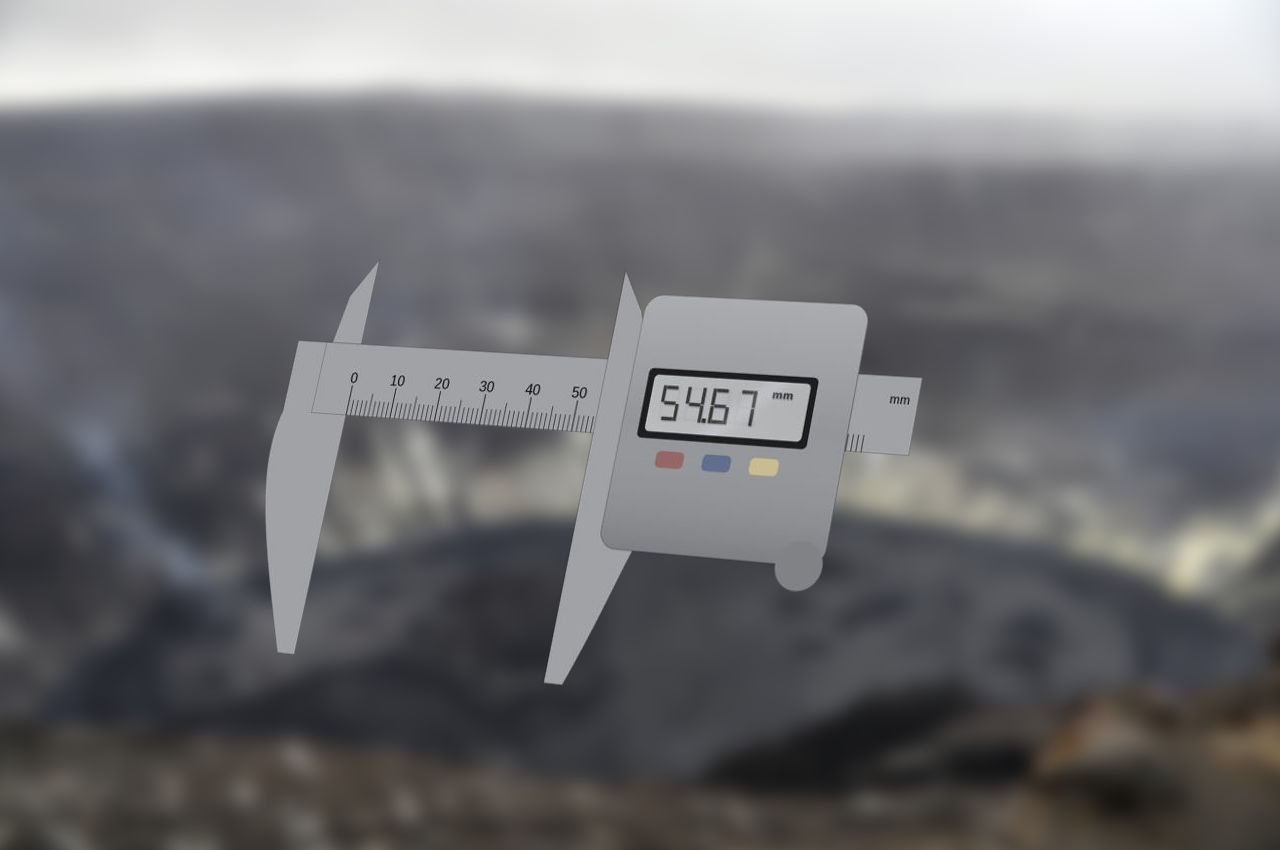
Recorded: 54.67,mm
